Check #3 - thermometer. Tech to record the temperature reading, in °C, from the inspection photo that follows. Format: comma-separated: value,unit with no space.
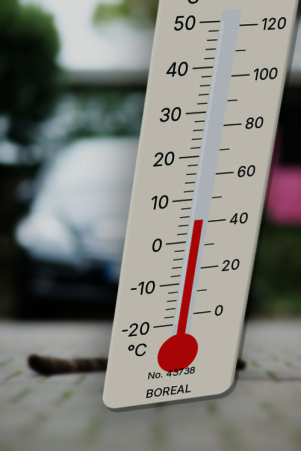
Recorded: 5,°C
